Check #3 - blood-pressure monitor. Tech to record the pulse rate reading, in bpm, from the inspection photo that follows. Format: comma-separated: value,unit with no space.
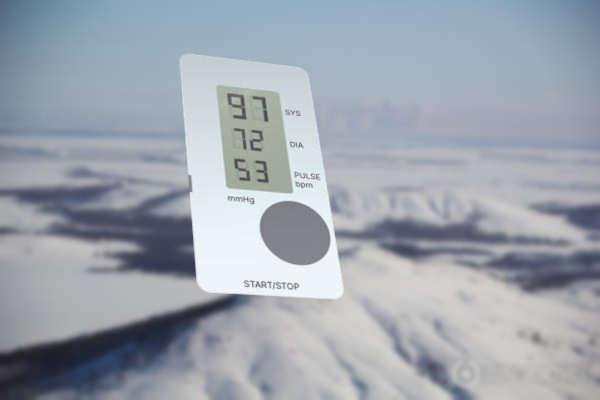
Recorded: 53,bpm
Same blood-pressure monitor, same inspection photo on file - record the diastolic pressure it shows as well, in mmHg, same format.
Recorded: 72,mmHg
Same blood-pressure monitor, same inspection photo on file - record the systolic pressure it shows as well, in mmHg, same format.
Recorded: 97,mmHg
